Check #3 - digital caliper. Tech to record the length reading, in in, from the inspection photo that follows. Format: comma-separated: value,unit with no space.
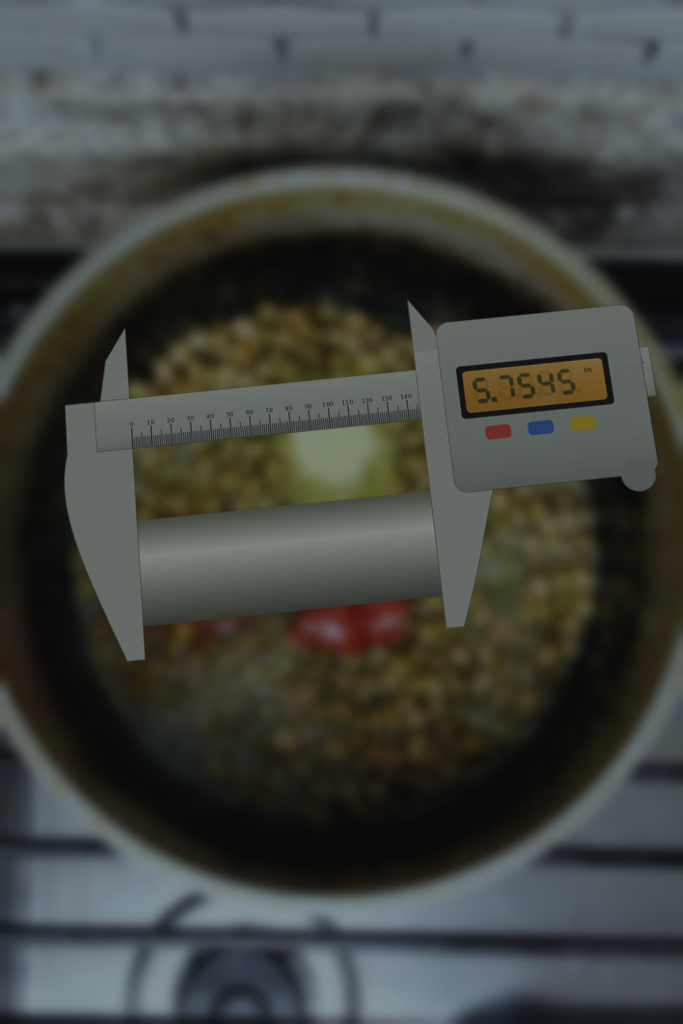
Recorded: 5.7545,in
